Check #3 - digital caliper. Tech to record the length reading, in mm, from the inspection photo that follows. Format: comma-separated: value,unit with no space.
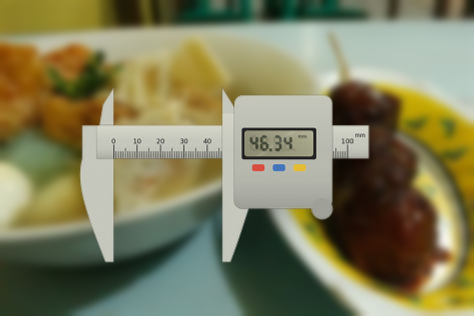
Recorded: 46.34,mm
